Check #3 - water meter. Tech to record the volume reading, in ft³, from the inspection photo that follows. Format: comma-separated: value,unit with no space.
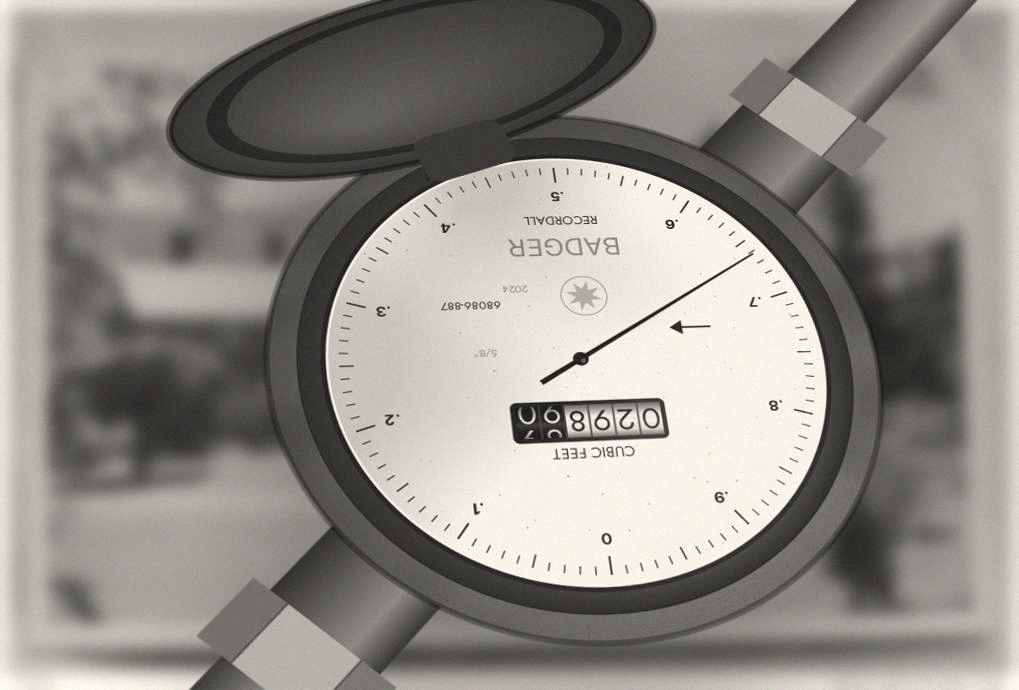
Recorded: 29889.66,ft³
